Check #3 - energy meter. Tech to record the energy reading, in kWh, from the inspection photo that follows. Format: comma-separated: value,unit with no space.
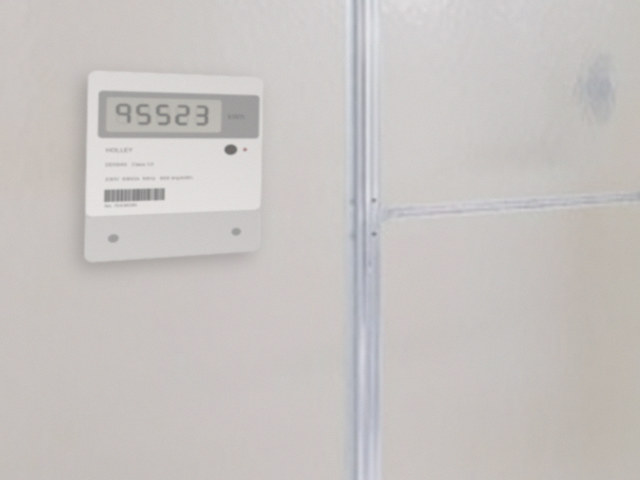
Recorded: 95523,kWh
